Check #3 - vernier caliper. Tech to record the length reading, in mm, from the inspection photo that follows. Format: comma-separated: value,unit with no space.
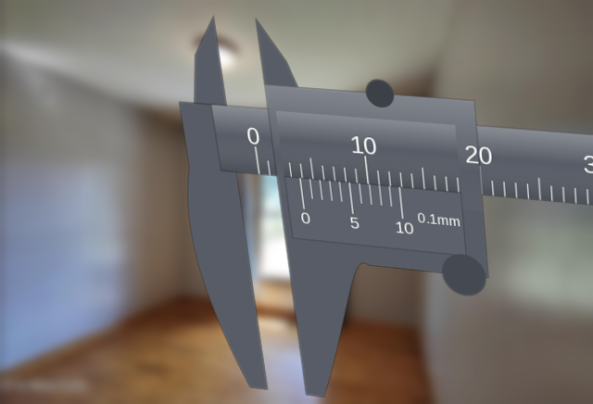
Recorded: 3.8,mm
